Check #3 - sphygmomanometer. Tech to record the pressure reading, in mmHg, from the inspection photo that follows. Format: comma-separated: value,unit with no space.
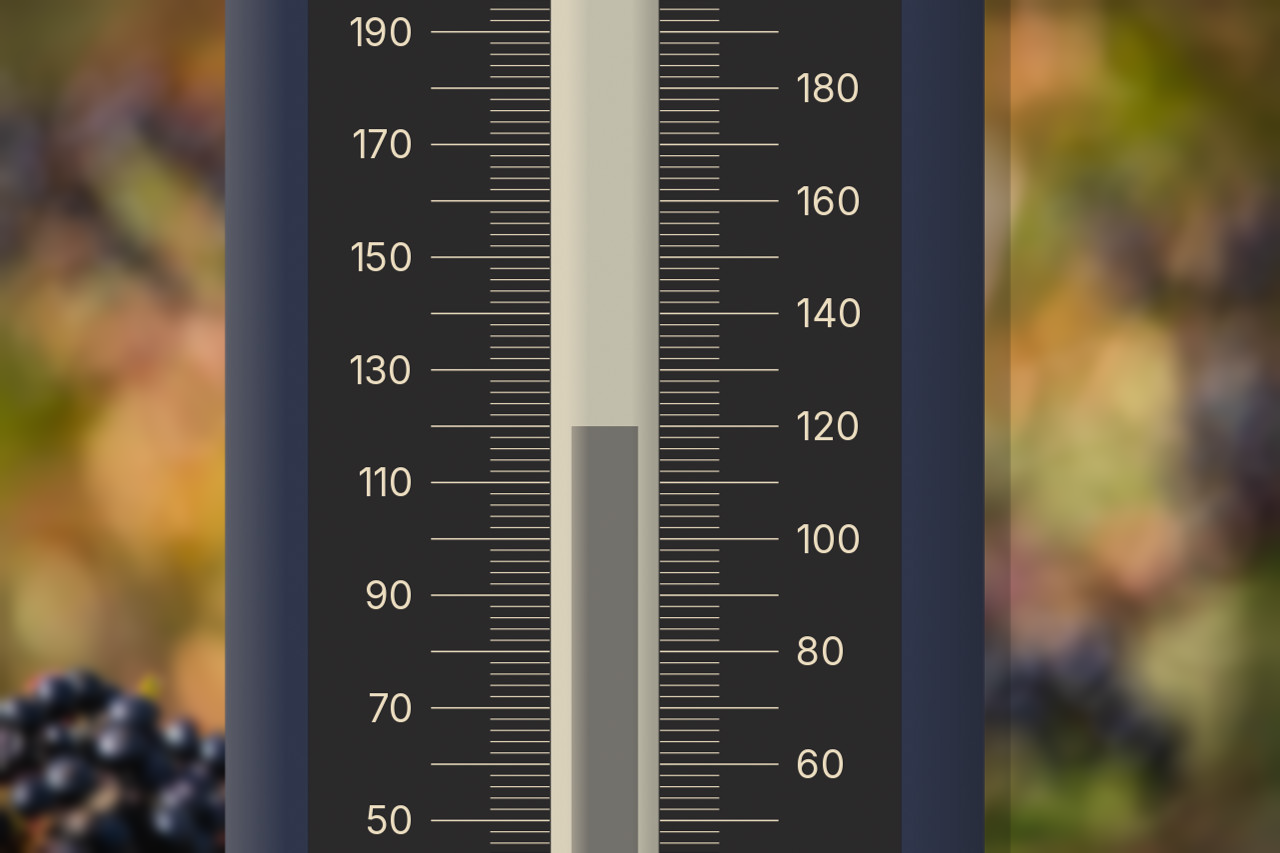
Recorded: 120,mmHg
